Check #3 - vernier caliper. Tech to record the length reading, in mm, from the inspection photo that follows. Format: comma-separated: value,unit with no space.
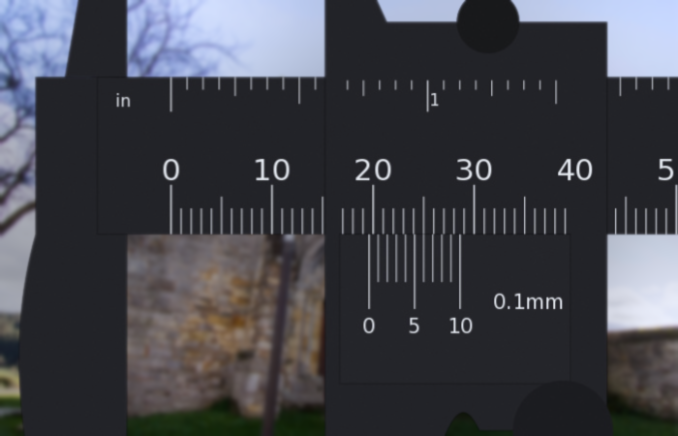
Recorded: 19.6,mm
